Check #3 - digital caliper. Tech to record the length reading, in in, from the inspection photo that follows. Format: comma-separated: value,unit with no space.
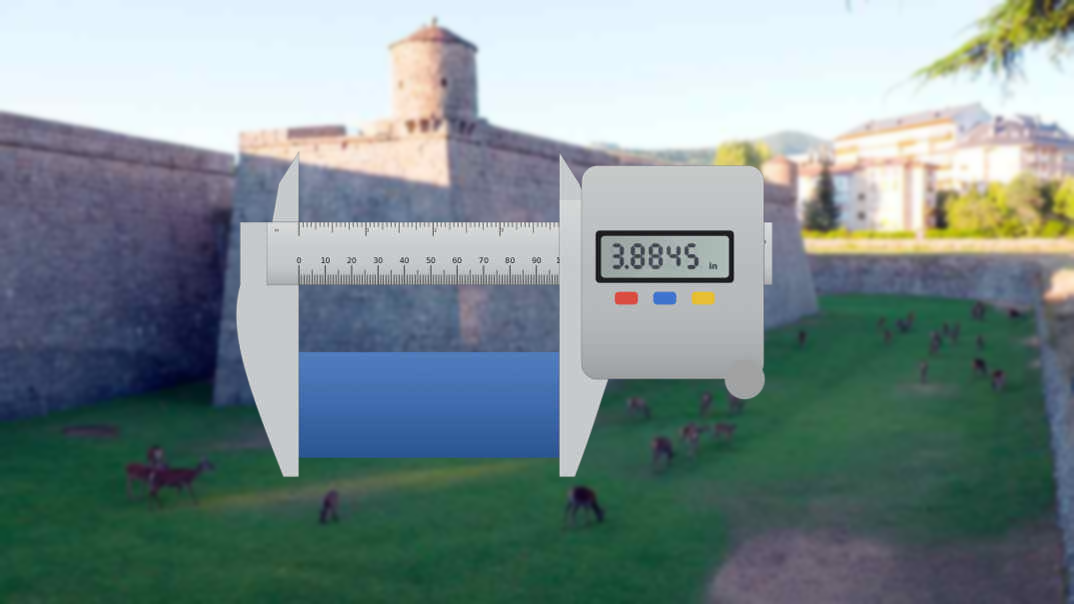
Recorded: 3.8845,in
